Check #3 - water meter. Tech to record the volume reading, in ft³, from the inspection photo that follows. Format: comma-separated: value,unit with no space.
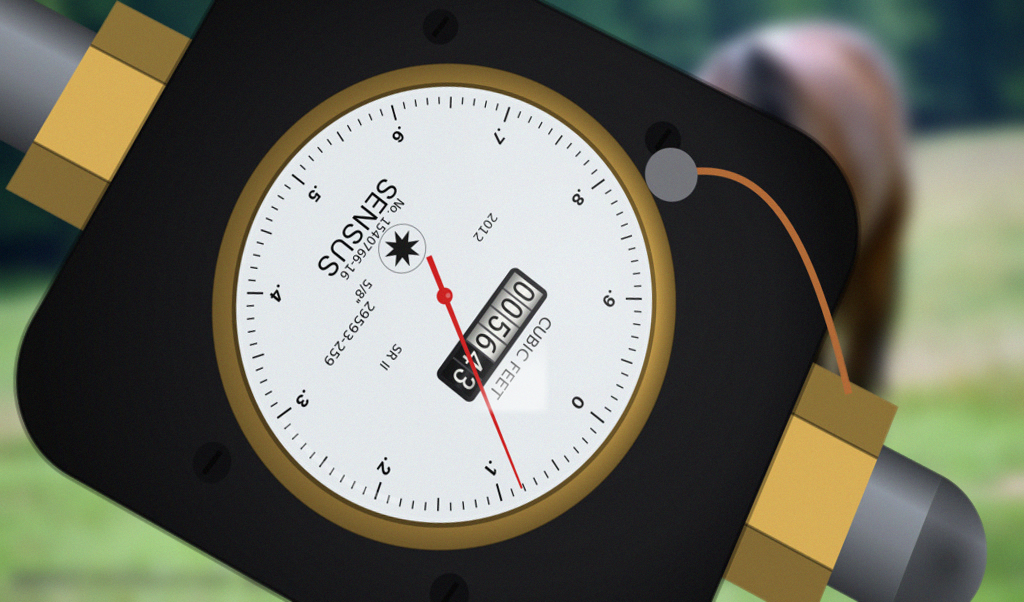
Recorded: 5643.08,ft³
